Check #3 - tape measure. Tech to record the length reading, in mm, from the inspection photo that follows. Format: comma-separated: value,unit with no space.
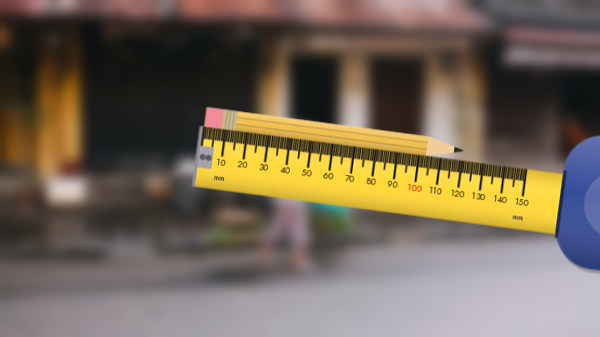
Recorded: 120,mm
